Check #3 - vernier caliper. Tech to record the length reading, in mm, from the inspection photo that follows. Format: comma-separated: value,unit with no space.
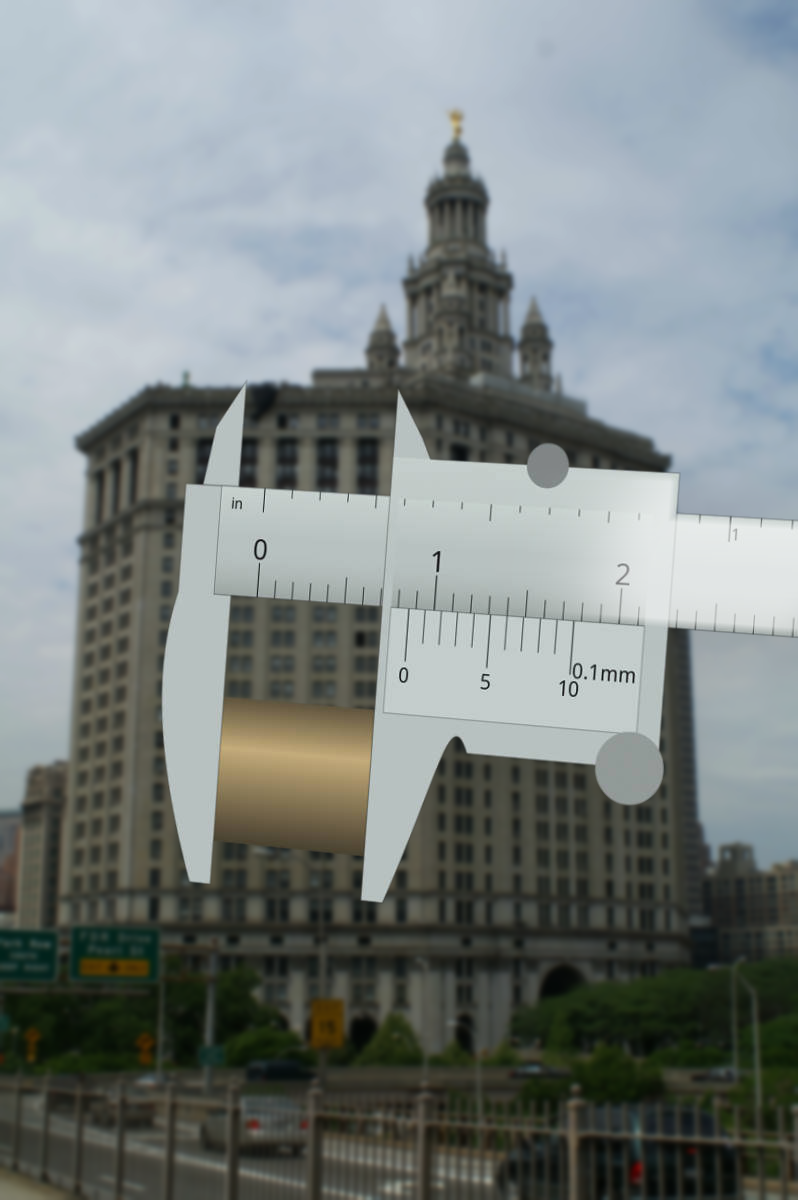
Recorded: 8.6,mm
